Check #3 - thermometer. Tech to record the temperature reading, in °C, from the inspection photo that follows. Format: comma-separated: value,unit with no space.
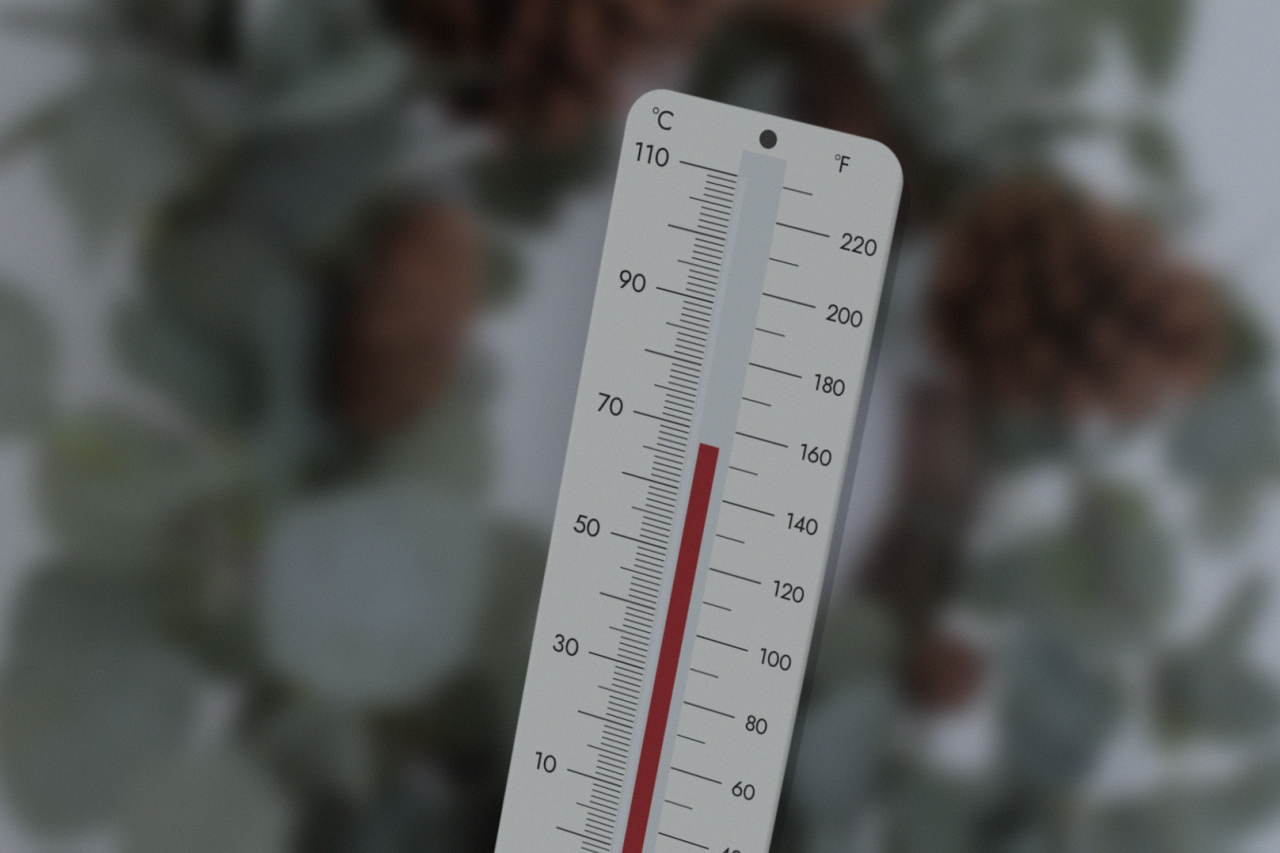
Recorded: 68,°C
